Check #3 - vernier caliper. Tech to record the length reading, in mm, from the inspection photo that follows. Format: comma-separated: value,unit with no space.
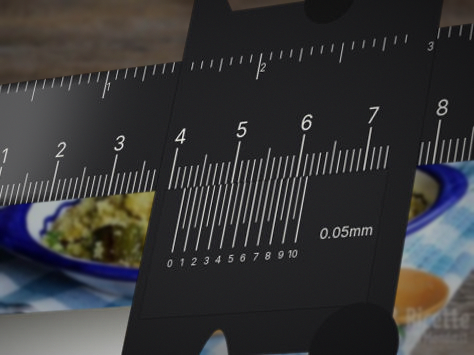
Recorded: 42.6,mm
